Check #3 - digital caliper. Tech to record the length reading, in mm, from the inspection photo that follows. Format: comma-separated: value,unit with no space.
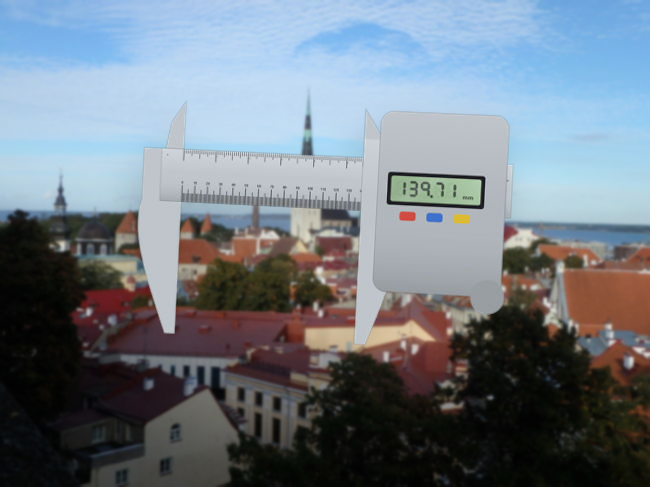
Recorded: 139.71,mm
